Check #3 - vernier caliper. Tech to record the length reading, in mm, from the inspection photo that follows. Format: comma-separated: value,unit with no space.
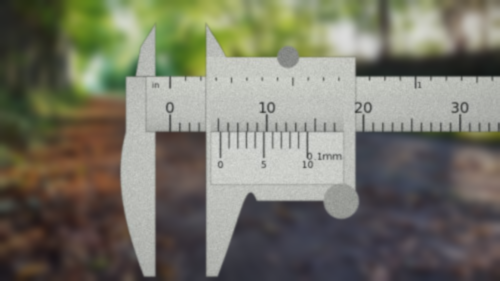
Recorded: 5.2,mm
